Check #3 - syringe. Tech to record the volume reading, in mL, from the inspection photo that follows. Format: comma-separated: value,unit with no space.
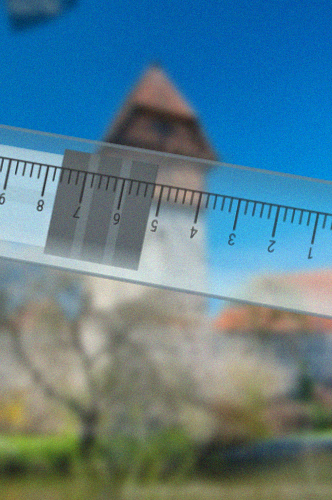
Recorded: 5.2,mL
